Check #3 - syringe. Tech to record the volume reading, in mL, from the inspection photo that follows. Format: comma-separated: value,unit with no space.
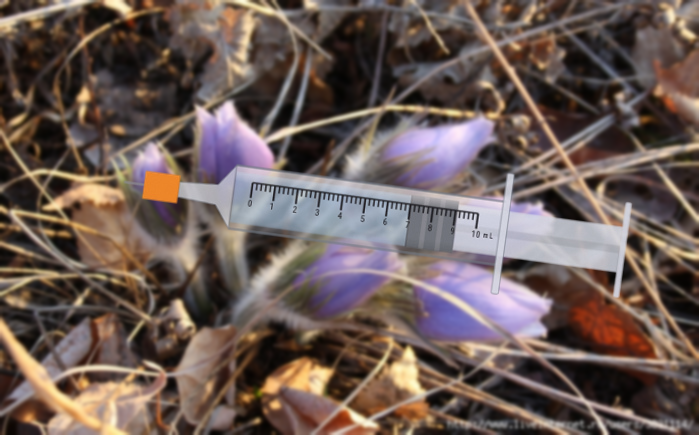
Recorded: 7,mL
